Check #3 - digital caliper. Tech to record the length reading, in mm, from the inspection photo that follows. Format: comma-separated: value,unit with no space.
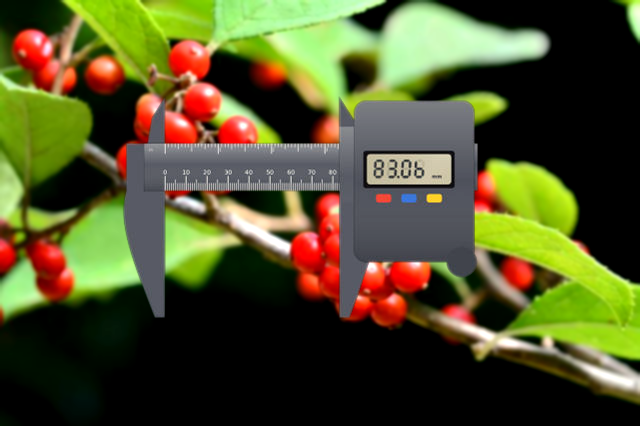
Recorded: 83.06,mm
